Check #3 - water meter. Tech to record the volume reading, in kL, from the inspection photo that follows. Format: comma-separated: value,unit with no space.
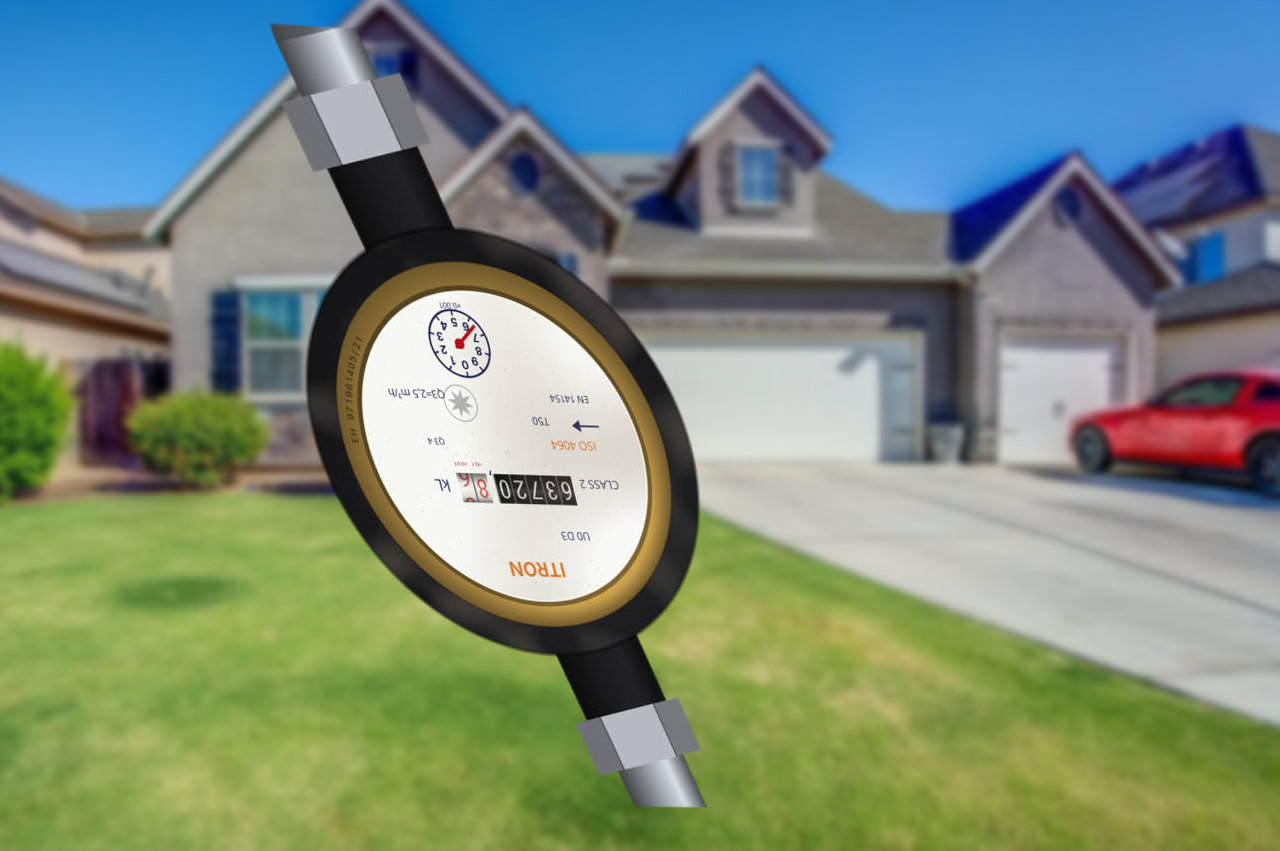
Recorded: 63720.856,kL
